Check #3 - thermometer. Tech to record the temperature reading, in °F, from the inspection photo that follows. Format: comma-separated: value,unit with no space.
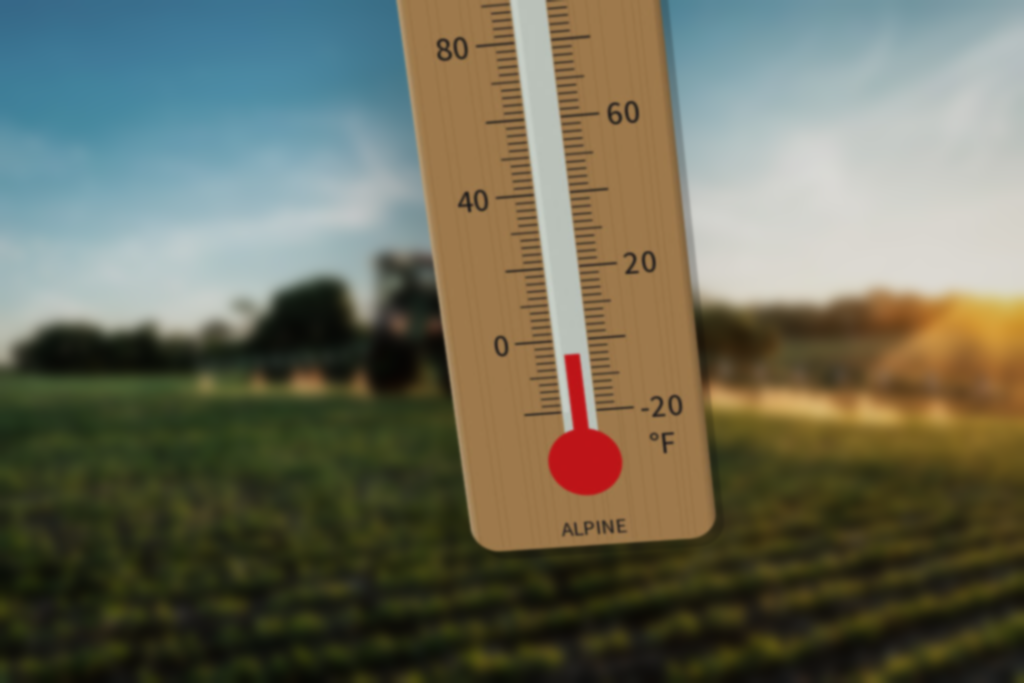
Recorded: -4,°F
